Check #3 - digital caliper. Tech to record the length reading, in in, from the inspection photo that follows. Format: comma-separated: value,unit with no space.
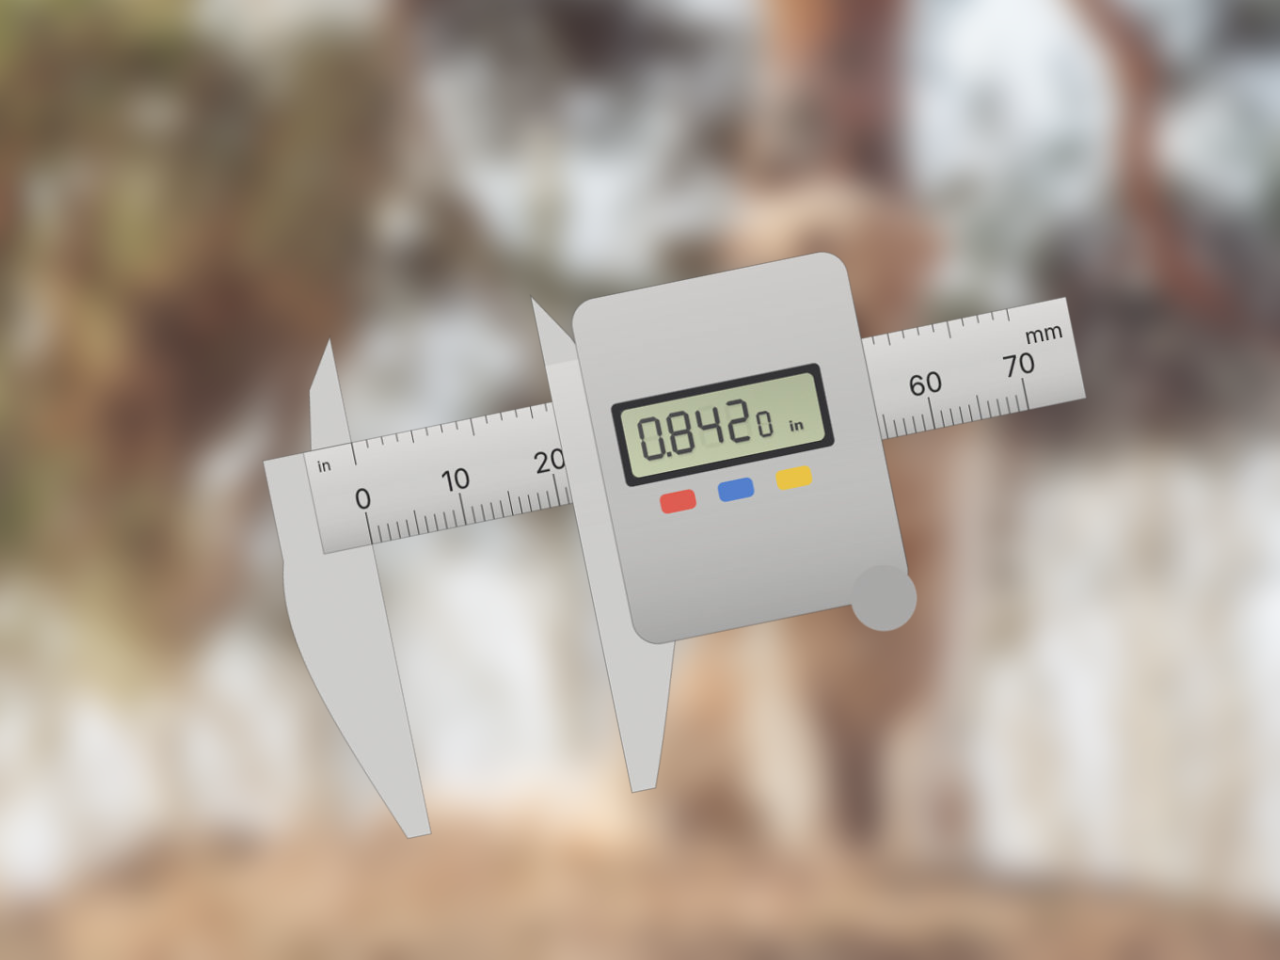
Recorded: 0.8420,in
